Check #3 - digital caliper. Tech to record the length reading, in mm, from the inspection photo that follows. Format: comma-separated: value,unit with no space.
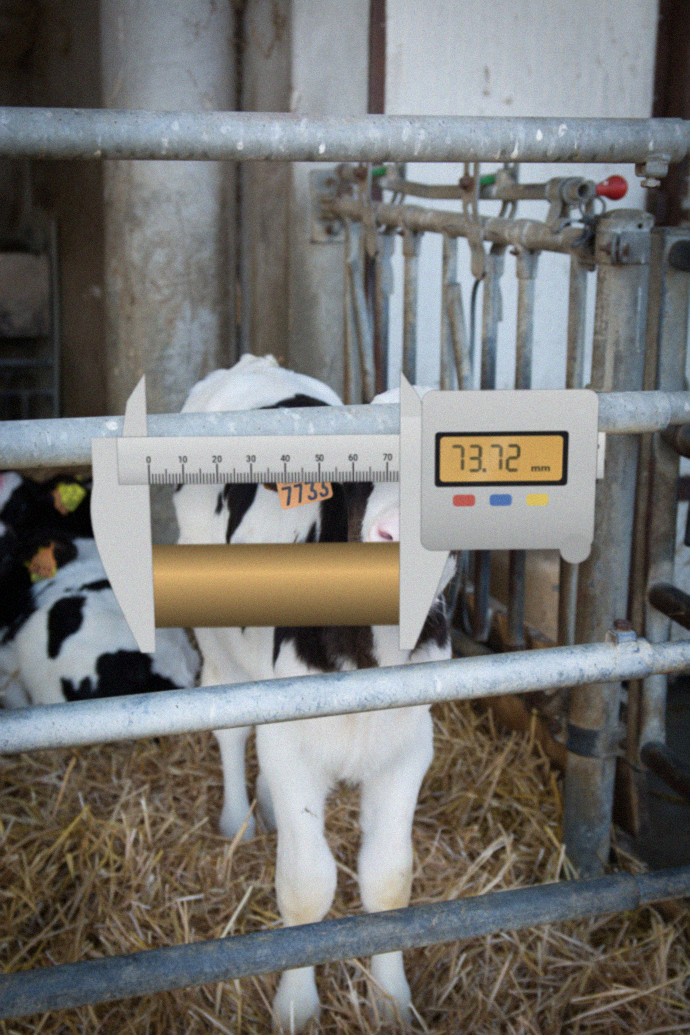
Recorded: 73.72,mm
